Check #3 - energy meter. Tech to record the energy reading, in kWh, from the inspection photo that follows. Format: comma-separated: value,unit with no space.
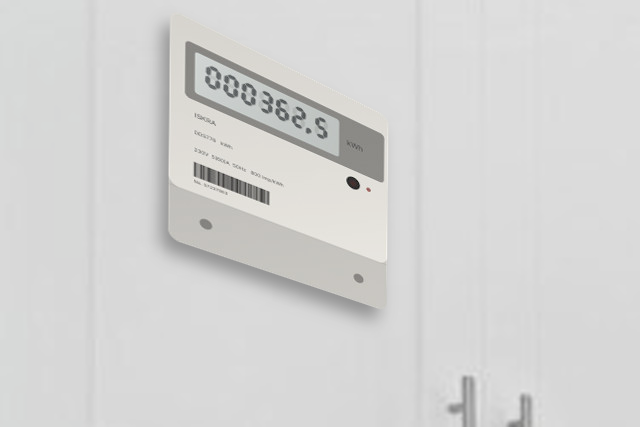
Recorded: 362.5,kWh
